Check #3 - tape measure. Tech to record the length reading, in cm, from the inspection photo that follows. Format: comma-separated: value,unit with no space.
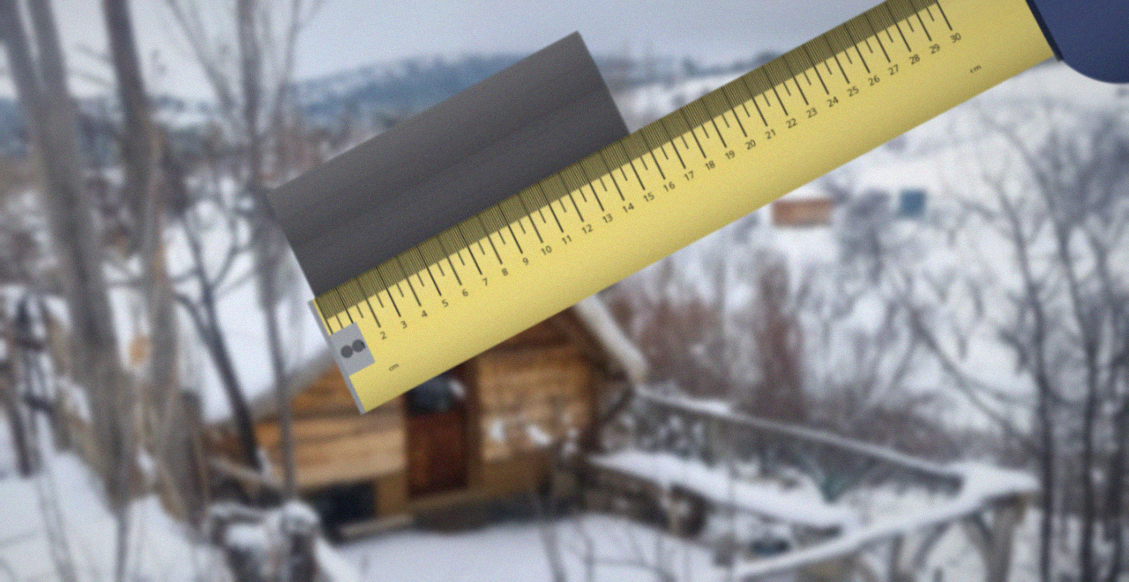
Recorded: 15.5,cm
